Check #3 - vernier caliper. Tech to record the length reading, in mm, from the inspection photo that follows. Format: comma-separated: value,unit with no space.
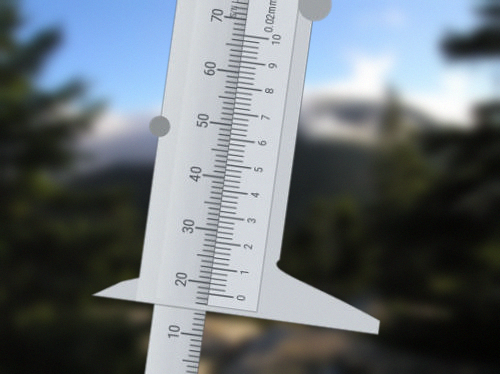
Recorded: 18.0,mm
